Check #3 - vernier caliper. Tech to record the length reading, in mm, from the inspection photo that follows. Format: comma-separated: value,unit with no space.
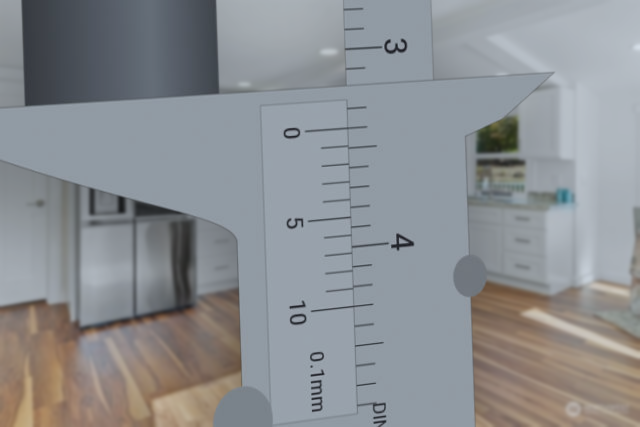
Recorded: 34.0,mm
